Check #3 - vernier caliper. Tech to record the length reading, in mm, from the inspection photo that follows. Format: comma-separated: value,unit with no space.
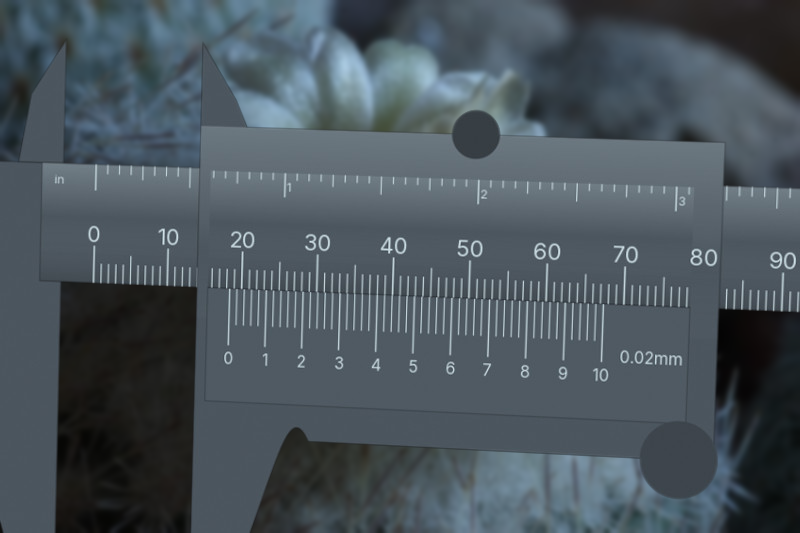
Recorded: 18.4,mm
